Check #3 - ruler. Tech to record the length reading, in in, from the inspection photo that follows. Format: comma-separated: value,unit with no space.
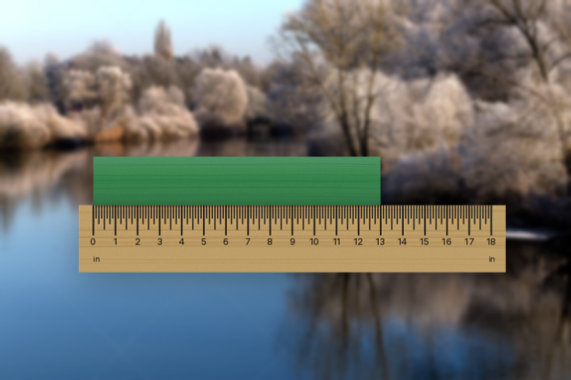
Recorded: 13,in
